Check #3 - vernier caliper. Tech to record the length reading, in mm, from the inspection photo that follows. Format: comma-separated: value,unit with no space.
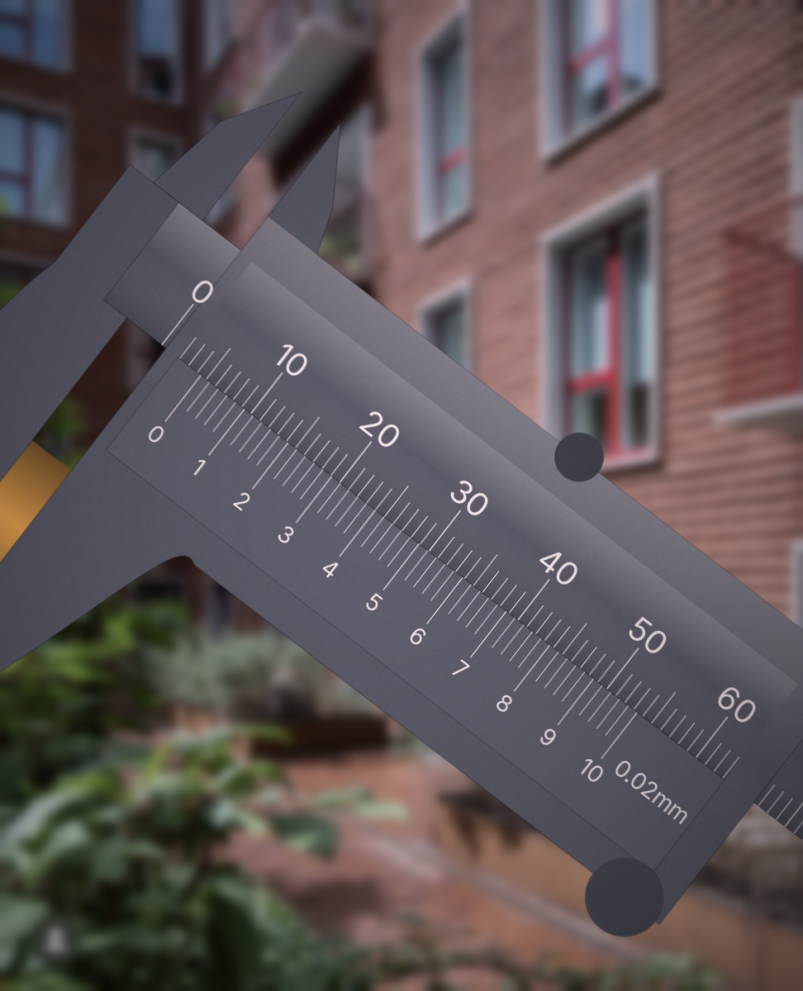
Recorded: 4.4,mm
